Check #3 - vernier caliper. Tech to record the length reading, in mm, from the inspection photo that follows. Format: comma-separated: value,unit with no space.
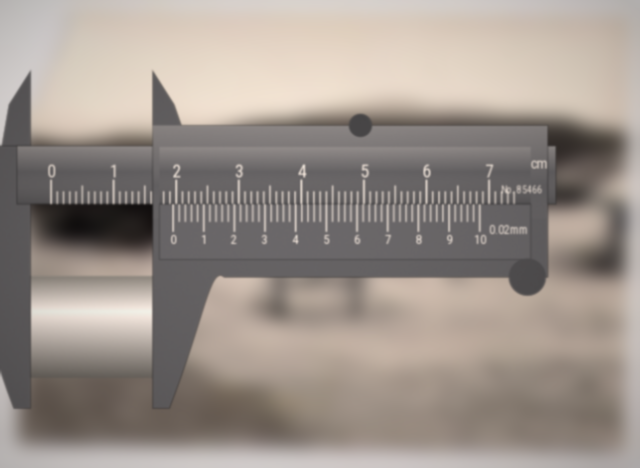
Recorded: 19.5,mm
